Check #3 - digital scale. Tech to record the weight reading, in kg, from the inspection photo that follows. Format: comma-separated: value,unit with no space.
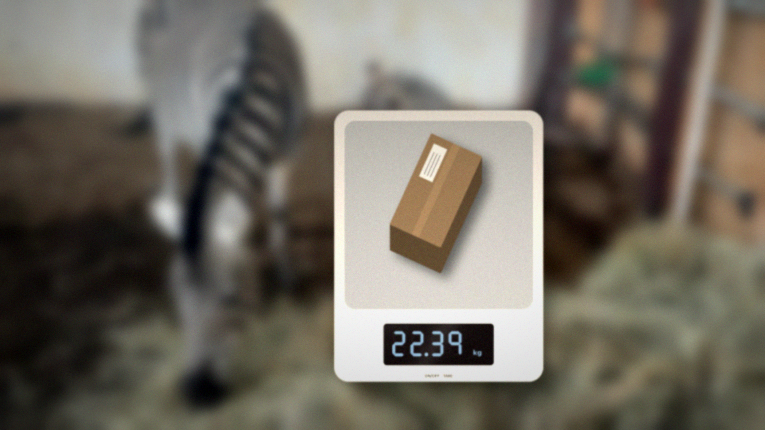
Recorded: 22.39,kg
